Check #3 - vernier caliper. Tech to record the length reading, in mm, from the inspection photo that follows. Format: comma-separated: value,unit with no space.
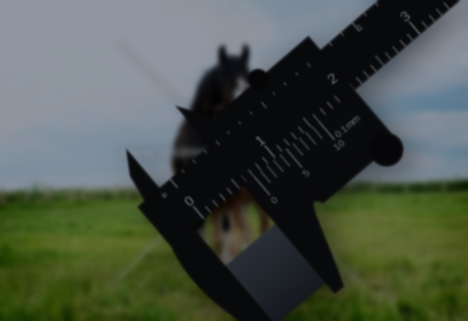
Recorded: 7.0,mm
